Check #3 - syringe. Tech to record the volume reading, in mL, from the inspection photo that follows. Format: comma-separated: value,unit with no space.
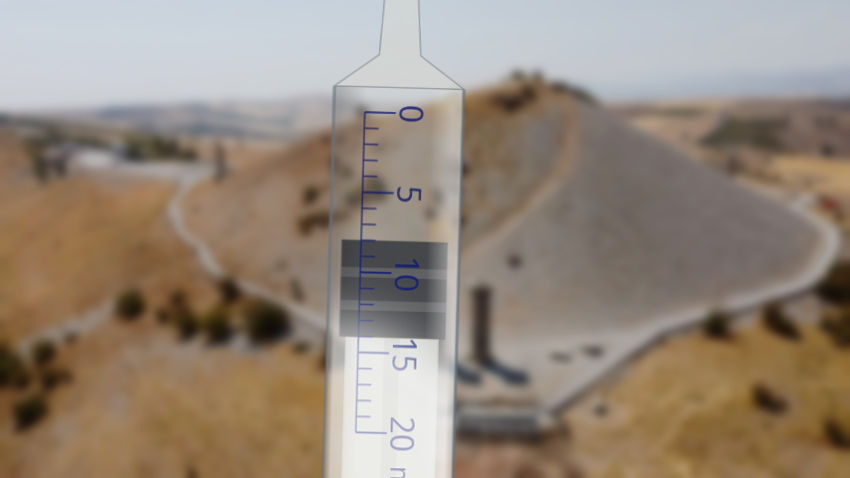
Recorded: 8,mL
